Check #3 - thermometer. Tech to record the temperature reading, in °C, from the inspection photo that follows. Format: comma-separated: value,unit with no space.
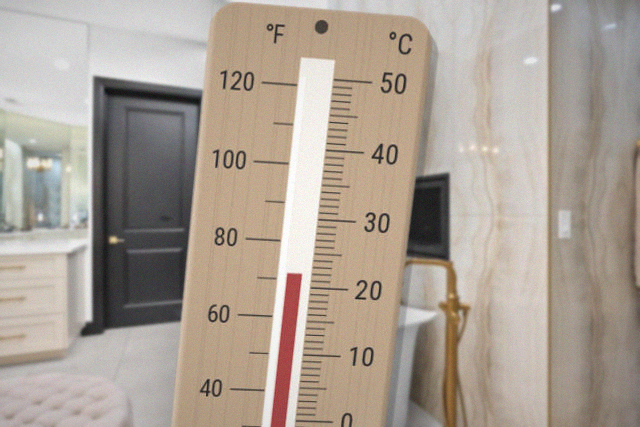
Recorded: 22,°C
